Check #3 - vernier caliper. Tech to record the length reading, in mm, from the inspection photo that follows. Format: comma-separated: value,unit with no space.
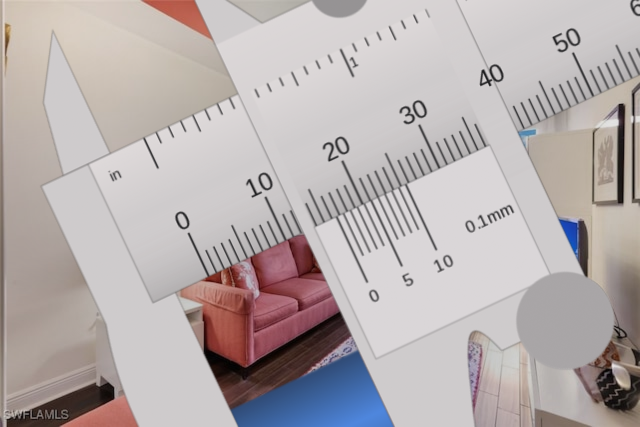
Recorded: 16.6,mm
